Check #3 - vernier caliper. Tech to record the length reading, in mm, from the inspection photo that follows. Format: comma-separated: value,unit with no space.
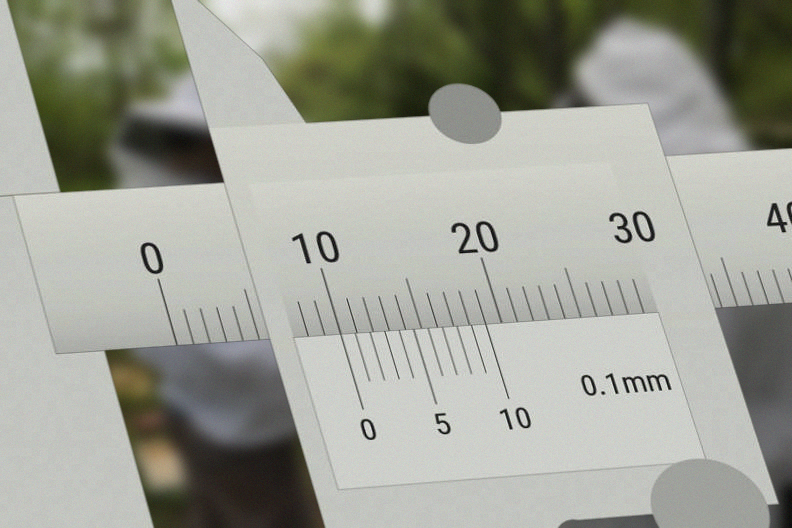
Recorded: 10.0,mm
